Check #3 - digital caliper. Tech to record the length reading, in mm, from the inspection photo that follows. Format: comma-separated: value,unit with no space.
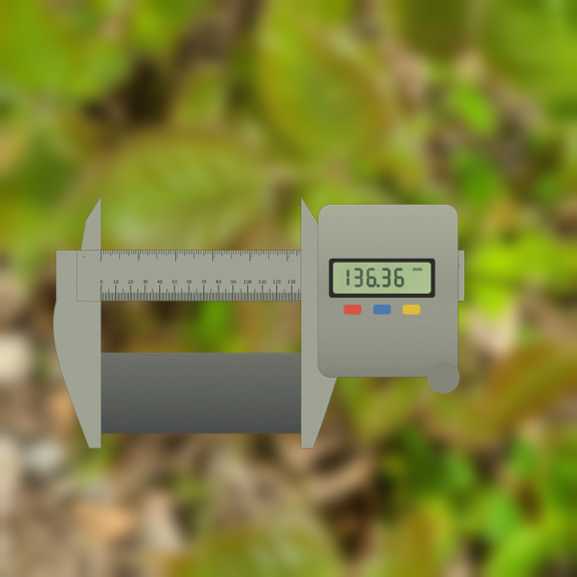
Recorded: 136.36,mm
